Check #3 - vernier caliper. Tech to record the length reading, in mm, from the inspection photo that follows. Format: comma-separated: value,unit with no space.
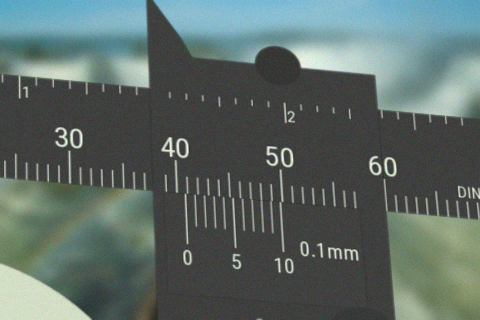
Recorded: 40.8,mm
